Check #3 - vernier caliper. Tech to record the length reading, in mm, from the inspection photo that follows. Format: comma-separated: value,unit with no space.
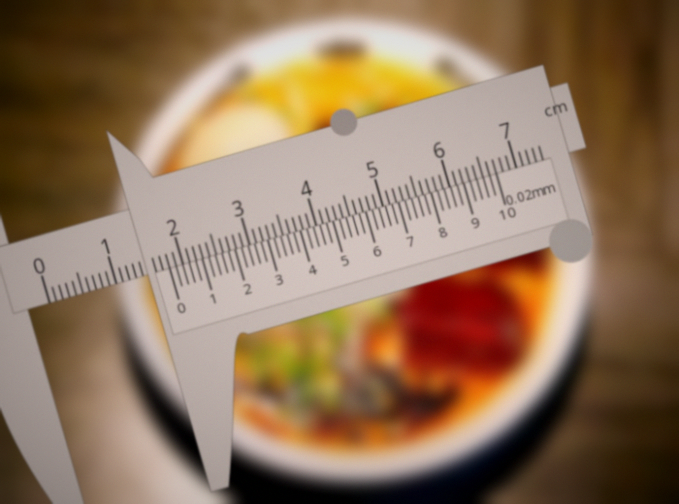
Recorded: 18.0,mm
